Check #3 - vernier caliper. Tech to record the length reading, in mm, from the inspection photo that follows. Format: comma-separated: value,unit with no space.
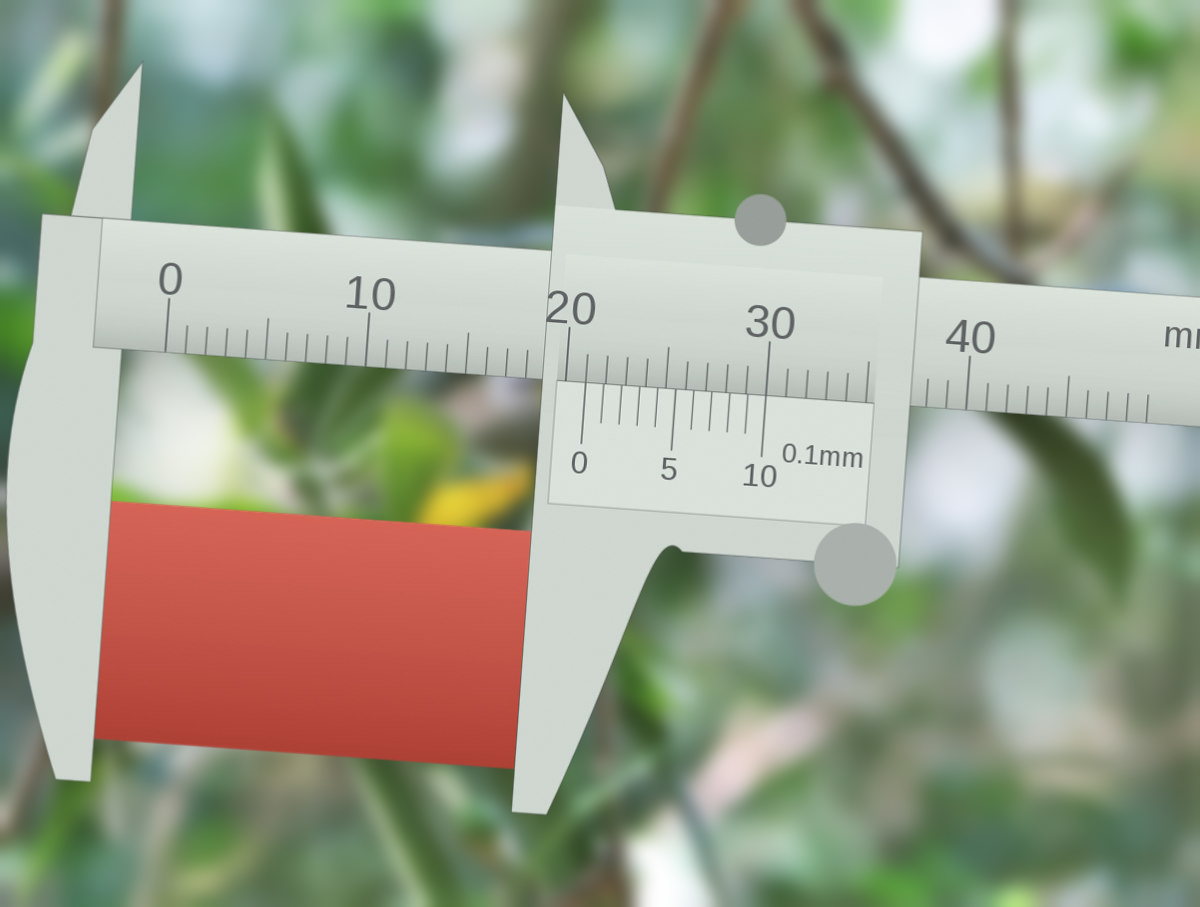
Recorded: 21.0,mm
